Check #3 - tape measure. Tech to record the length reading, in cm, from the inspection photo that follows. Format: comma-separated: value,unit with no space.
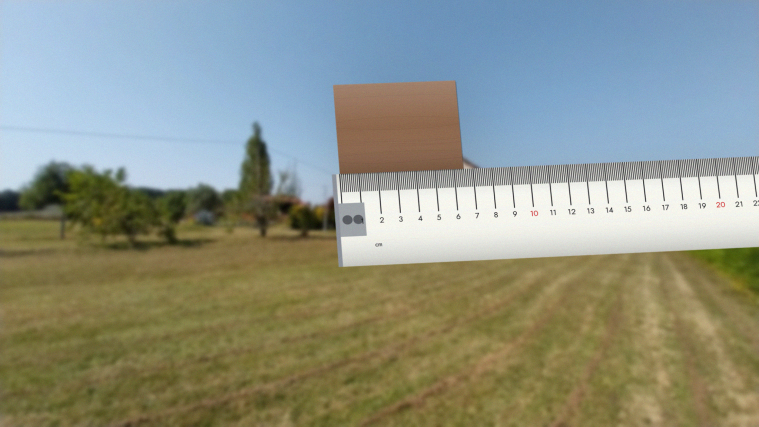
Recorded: 6.5,cm
